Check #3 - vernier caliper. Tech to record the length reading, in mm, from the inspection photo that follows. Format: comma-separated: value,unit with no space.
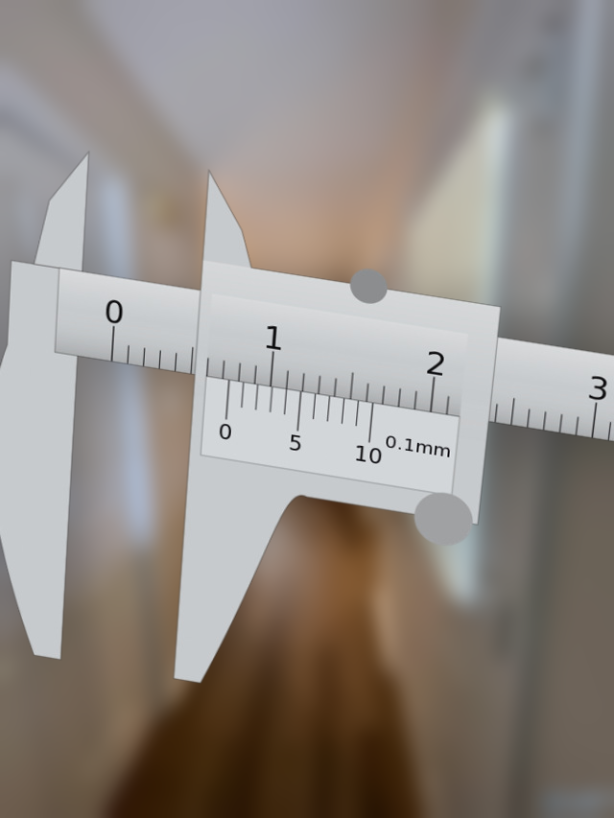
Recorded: 7.4,mm
